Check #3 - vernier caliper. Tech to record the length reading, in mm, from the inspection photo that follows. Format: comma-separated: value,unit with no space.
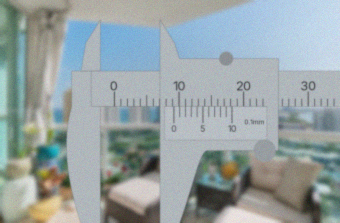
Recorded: 9.2,mm
